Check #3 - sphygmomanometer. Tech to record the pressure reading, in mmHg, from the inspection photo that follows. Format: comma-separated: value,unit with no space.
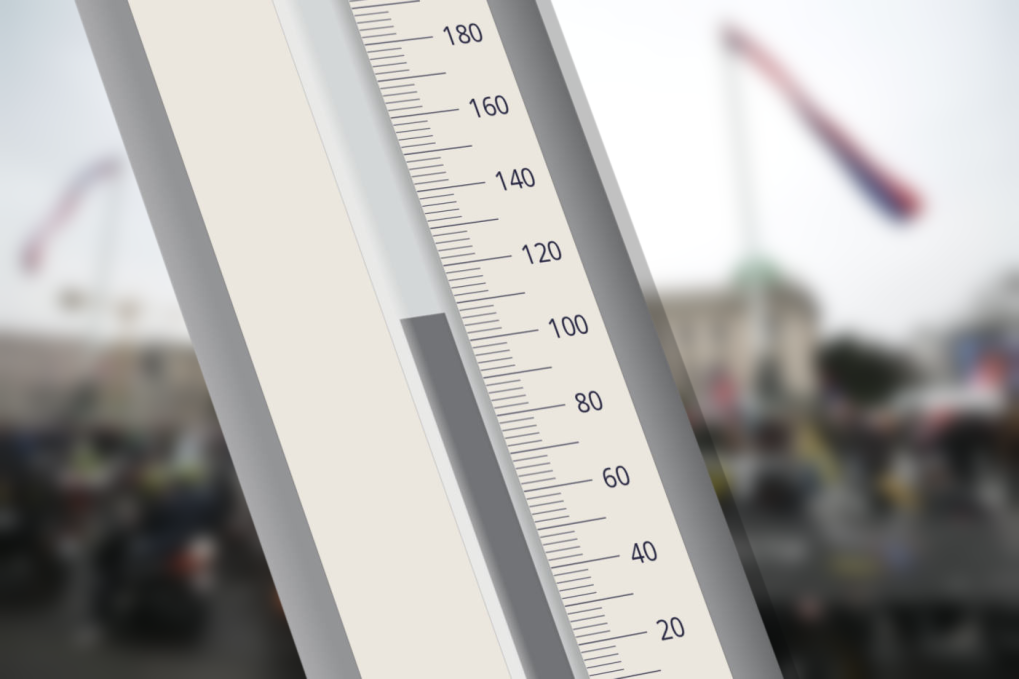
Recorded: 108,mmHg
